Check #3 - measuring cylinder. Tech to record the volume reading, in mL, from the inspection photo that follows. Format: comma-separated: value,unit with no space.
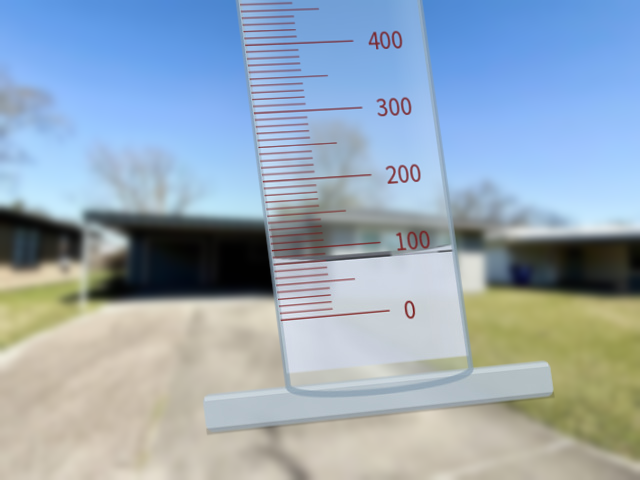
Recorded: 80,mL
